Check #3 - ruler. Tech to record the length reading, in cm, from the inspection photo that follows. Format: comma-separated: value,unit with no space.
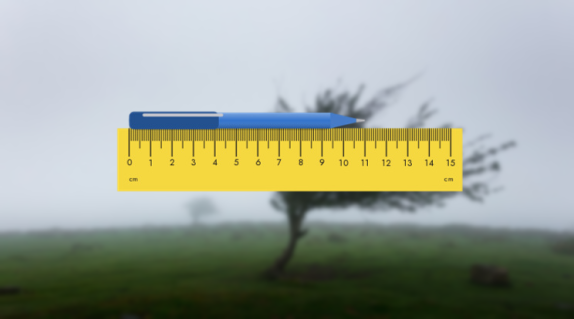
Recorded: 11,cm
